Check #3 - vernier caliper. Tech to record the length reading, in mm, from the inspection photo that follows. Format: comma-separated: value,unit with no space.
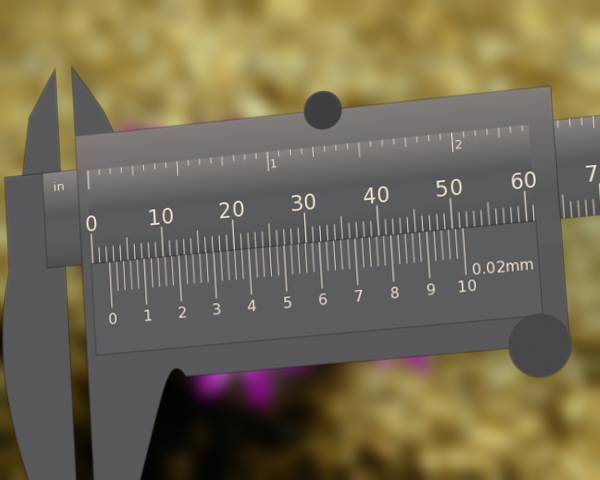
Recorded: 2.4,mm
